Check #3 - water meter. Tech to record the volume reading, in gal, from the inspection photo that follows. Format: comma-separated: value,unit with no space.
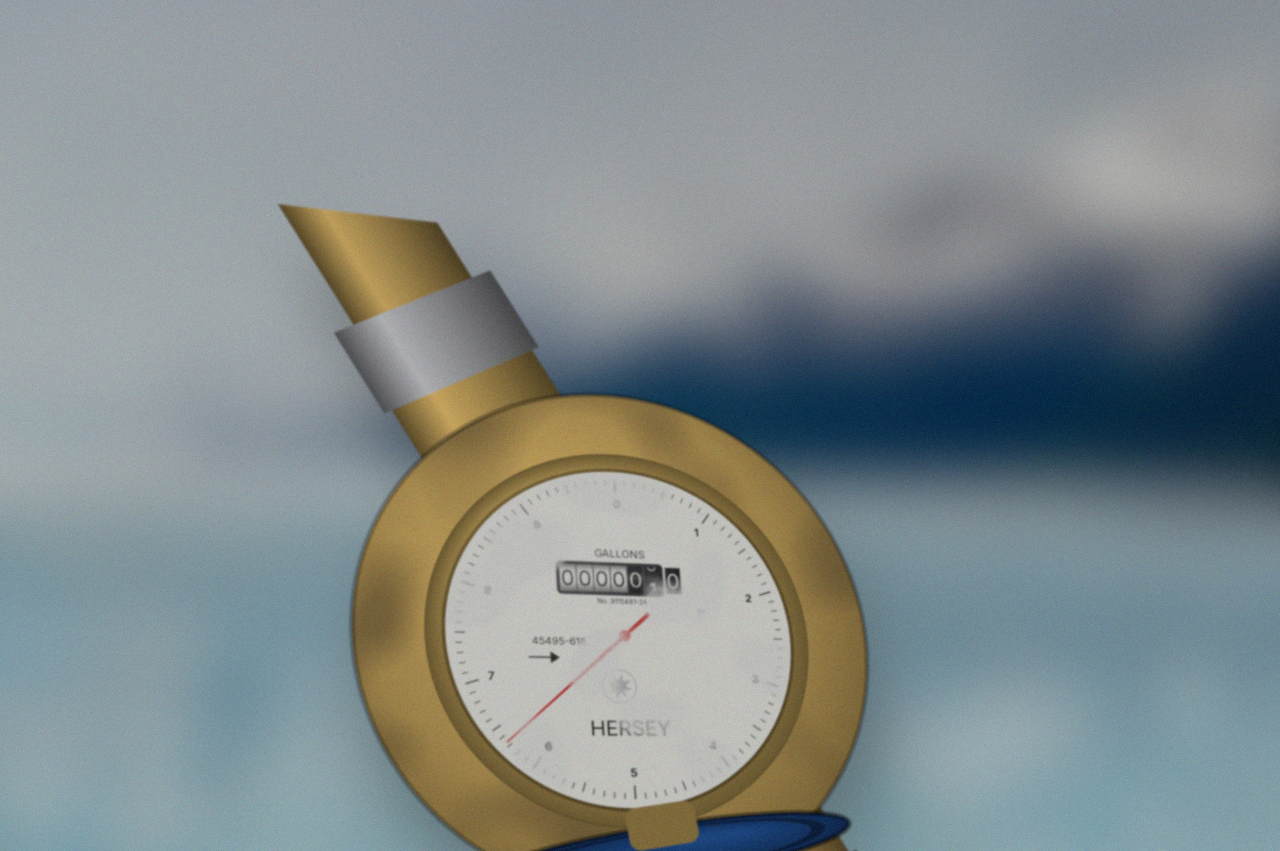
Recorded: 6.3,gal
